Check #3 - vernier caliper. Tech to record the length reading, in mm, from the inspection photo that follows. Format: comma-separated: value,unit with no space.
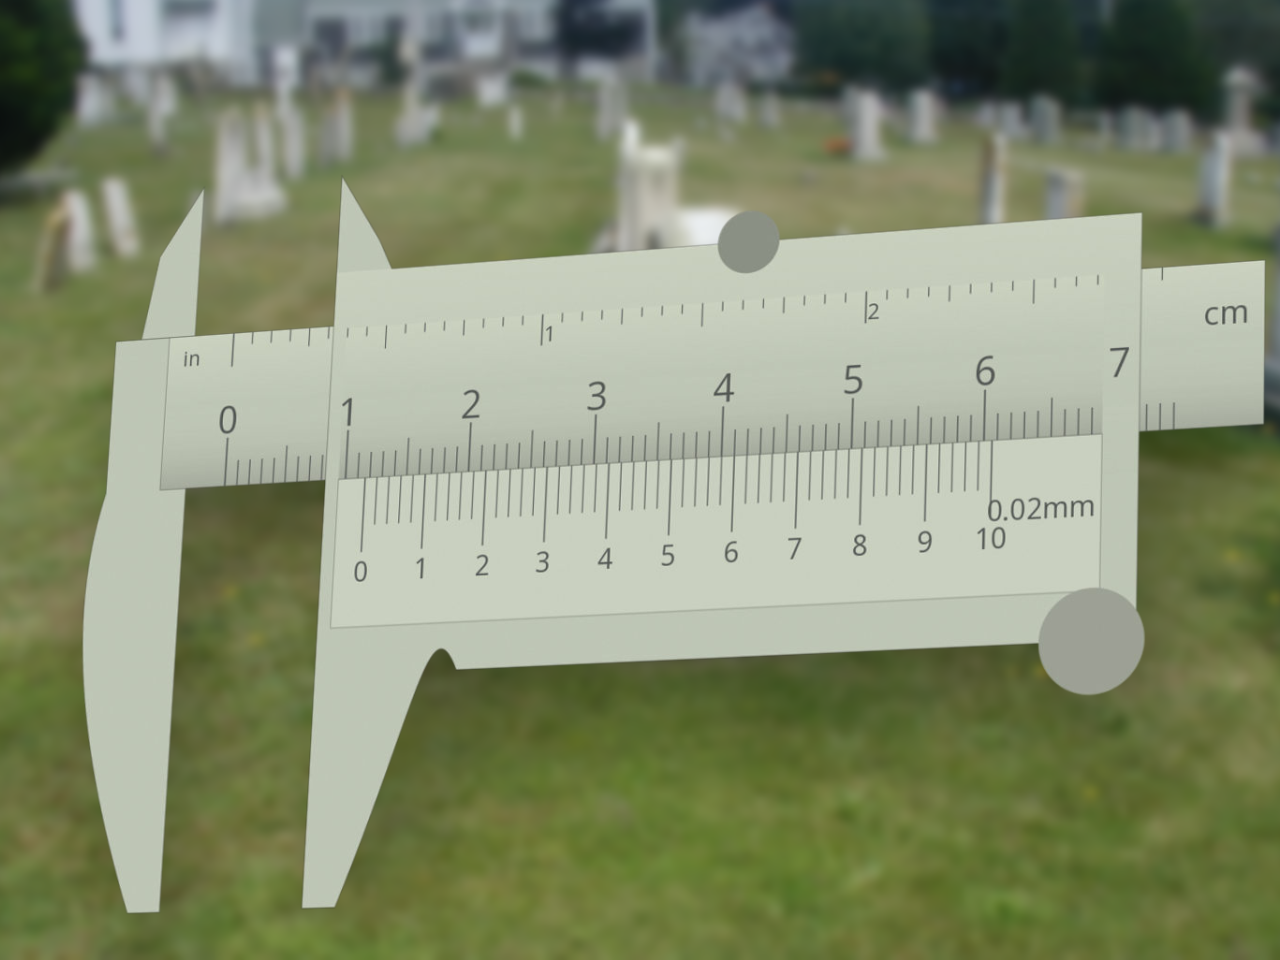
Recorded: 11.6,mm
